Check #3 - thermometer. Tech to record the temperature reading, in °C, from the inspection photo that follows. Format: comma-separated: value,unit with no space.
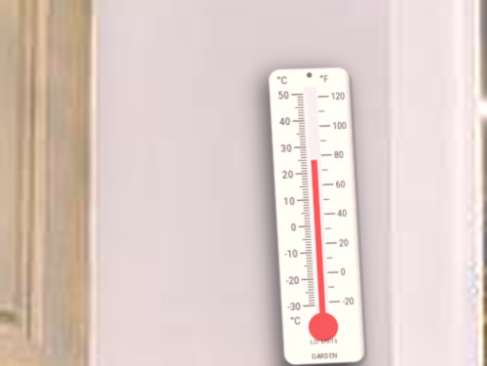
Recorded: 25,°C
